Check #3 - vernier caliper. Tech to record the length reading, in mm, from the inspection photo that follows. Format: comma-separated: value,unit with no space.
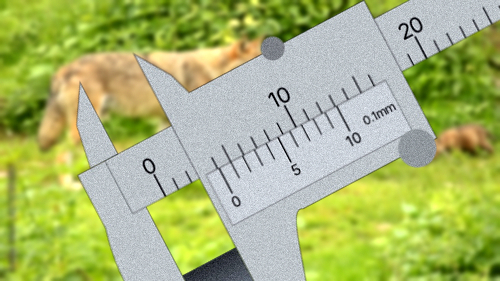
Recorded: 4.1,mm
